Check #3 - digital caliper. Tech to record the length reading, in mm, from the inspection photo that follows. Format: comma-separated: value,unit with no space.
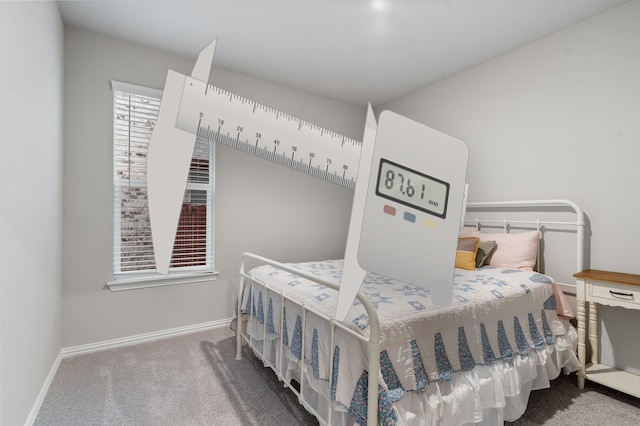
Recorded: 87.61,mm
